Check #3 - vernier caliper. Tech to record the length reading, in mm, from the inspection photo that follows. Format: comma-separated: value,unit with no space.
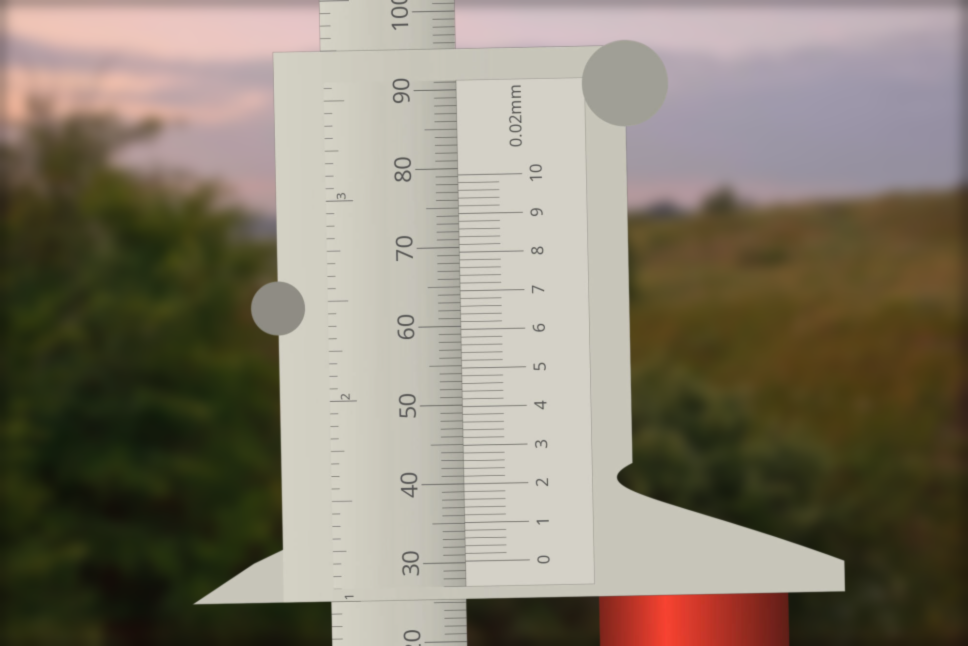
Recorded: 30.2,mm
